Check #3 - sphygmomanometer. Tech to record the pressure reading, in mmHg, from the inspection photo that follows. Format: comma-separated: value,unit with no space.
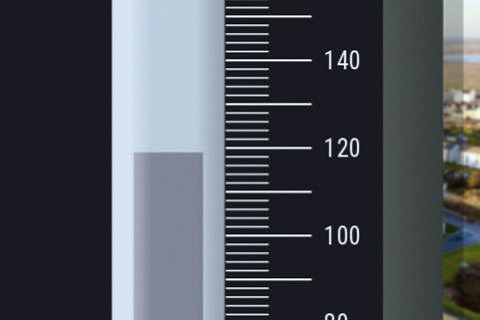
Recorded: 119,mmHg
